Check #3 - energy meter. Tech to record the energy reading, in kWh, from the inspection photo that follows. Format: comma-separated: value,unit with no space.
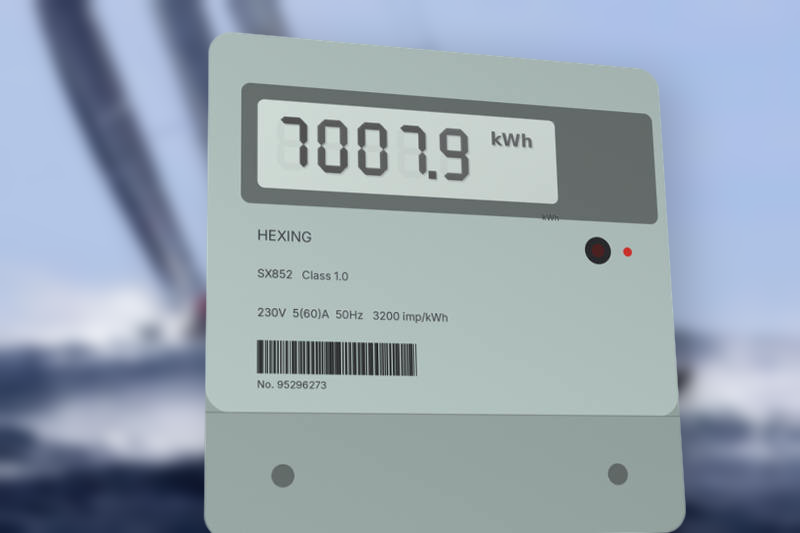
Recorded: 7007.9,kWh
